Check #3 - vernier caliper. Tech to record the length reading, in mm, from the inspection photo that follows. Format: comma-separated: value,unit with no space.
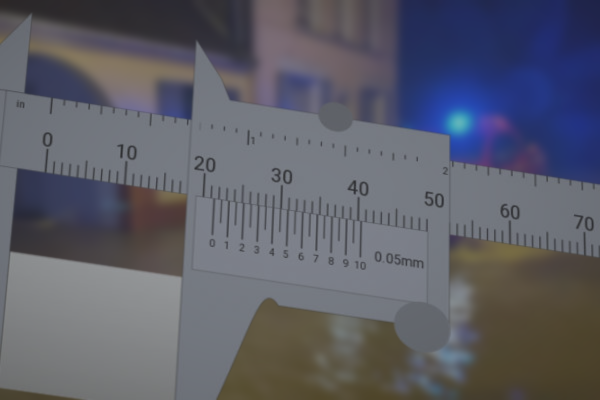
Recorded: 21.4,mm
